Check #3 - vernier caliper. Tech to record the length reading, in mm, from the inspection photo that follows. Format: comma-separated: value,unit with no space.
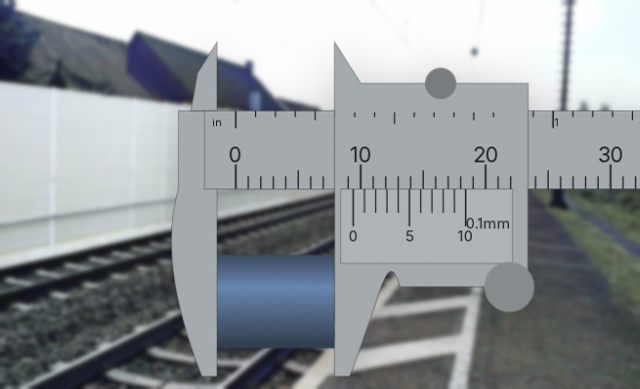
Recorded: 9.4,mm
